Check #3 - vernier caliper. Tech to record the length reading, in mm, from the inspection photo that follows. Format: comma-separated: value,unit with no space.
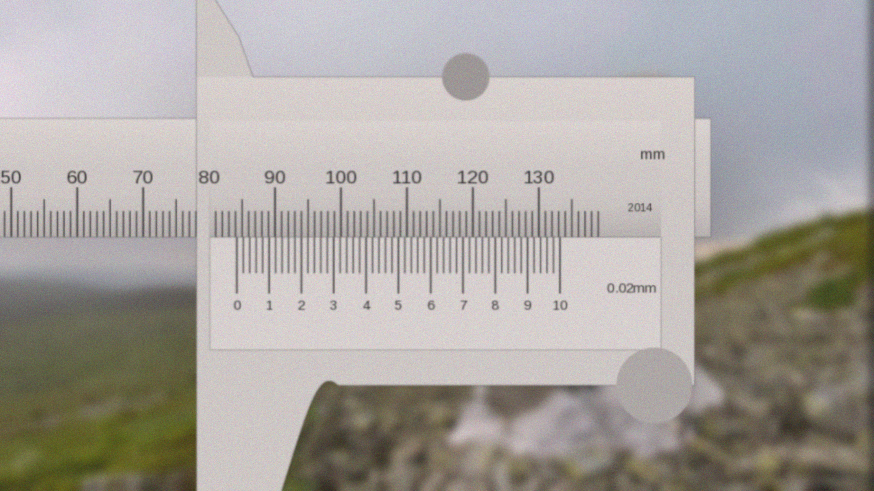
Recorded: 84.2,mm
